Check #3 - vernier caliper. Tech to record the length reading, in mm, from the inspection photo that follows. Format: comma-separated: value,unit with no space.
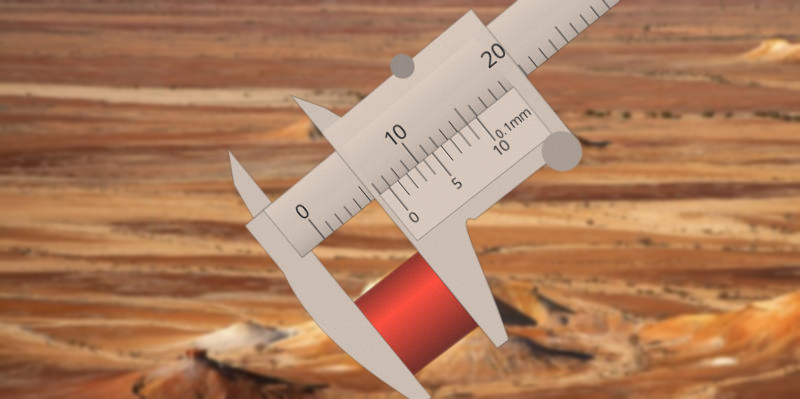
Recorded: 6.9,mm
